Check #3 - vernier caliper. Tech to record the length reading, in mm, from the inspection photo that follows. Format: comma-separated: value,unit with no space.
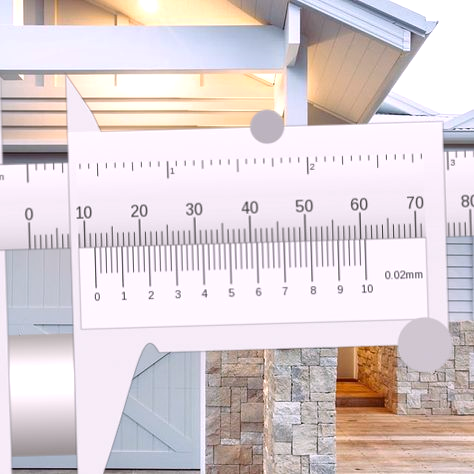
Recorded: 11.8,mm
